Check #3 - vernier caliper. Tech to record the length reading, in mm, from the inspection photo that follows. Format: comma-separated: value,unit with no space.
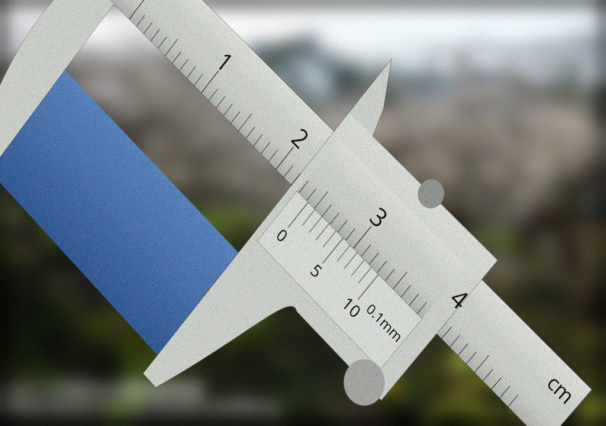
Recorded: 24.2,mm
